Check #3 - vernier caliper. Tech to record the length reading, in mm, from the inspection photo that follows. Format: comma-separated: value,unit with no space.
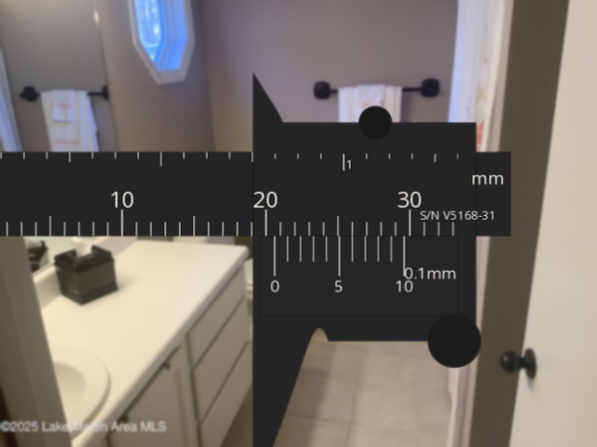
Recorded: 20.6,mm
